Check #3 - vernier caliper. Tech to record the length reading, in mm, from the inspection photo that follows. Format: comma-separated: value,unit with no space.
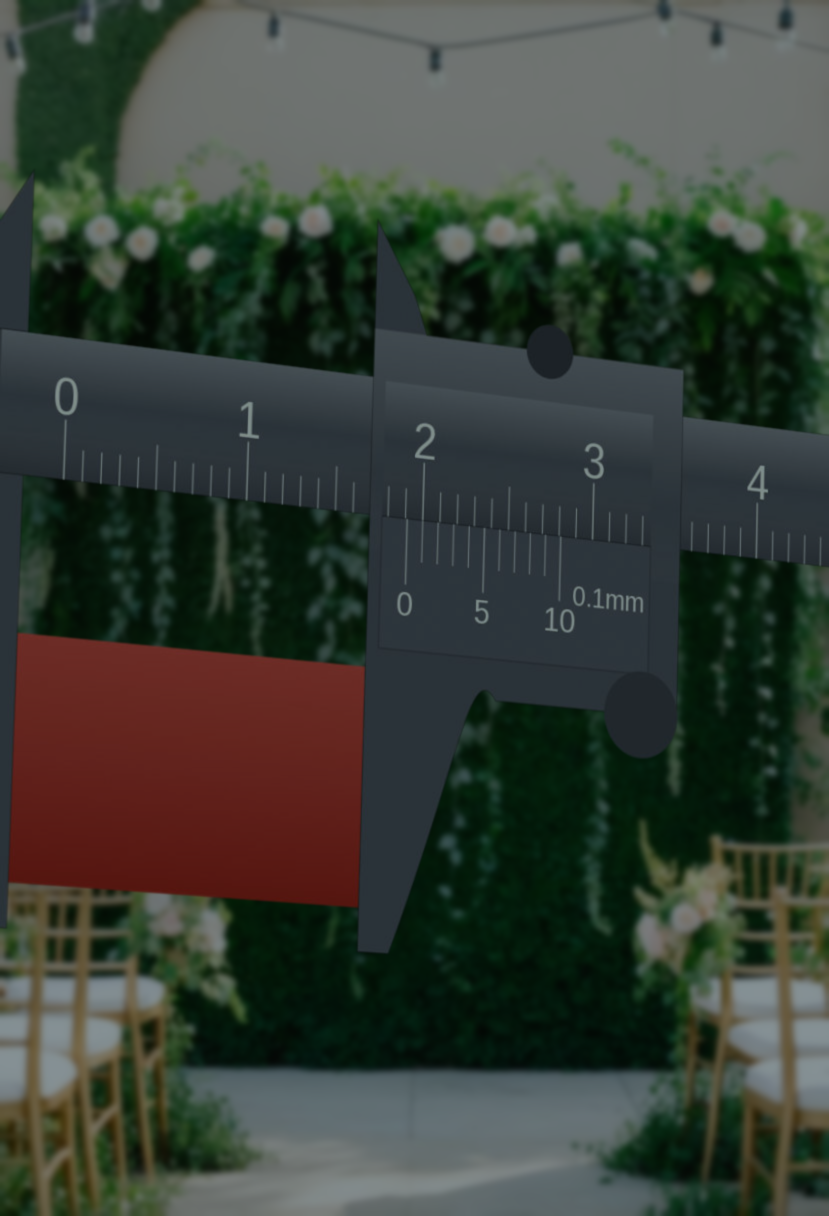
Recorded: 19.1,mm
